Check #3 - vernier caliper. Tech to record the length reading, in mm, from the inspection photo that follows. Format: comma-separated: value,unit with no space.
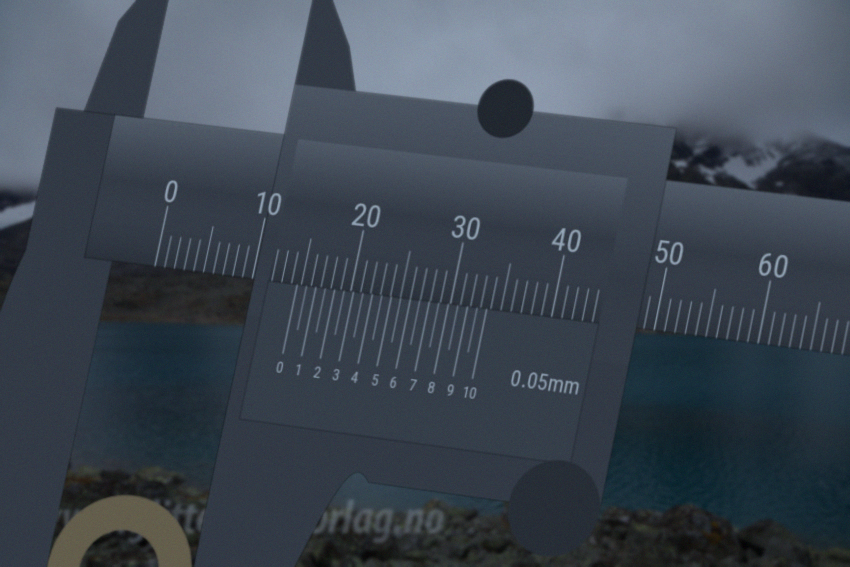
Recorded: 14.6,mm
